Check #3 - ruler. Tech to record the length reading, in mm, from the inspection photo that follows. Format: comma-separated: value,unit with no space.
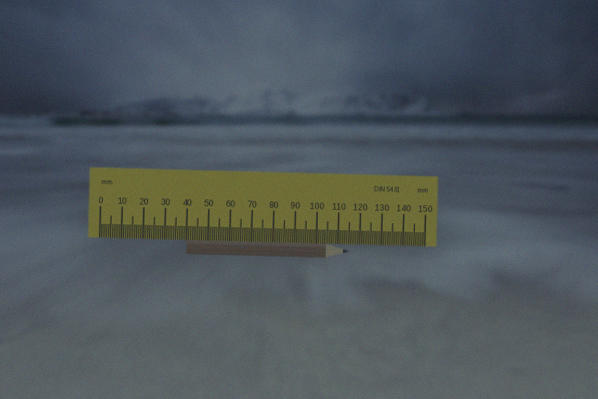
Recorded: 75,mm
